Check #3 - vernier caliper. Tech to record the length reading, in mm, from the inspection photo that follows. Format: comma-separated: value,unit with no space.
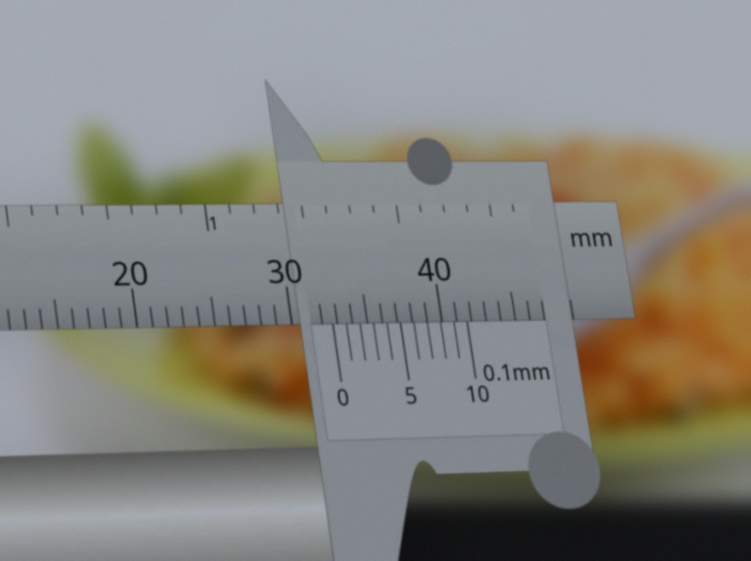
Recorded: 32.7,mm
